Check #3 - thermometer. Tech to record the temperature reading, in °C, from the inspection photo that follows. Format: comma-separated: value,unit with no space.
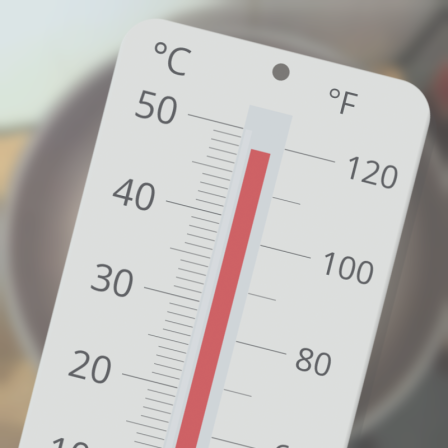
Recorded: 48,°C
